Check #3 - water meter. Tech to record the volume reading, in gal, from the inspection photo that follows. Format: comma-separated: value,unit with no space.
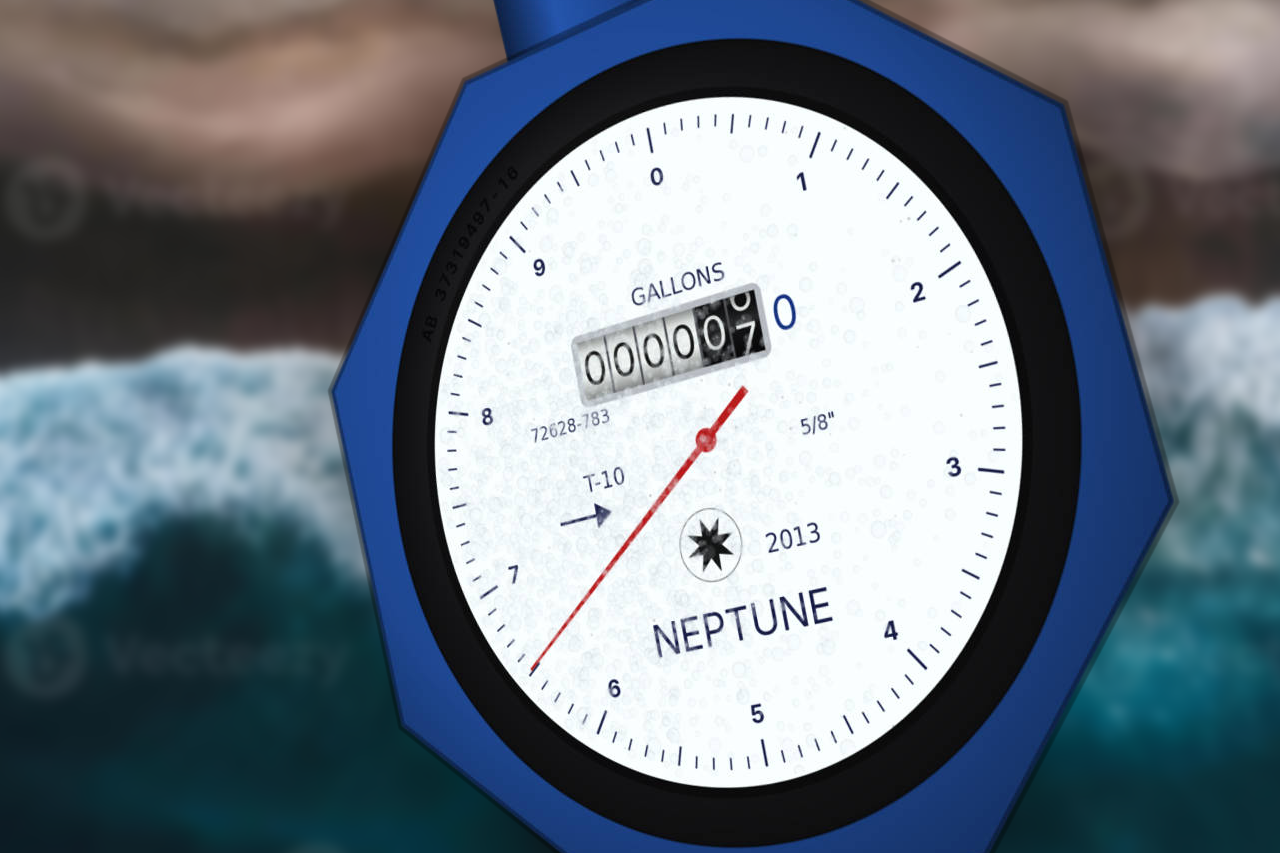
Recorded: 66.5,gal
